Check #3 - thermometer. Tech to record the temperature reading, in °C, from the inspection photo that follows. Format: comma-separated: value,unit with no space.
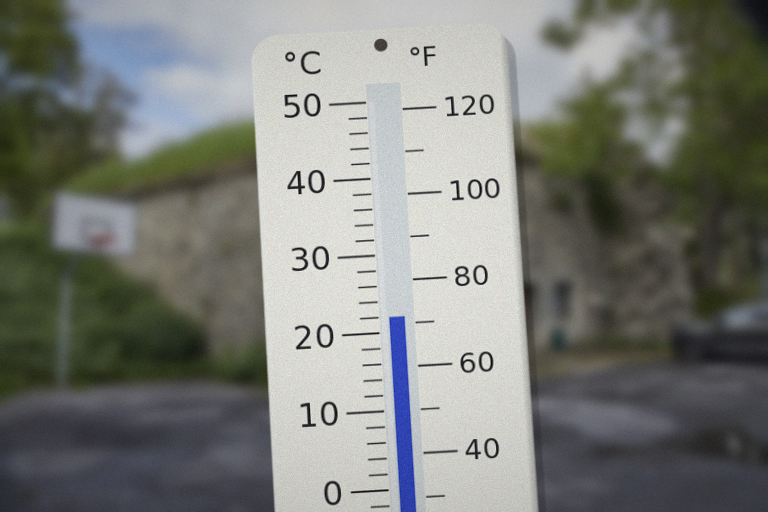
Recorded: 22,°C
